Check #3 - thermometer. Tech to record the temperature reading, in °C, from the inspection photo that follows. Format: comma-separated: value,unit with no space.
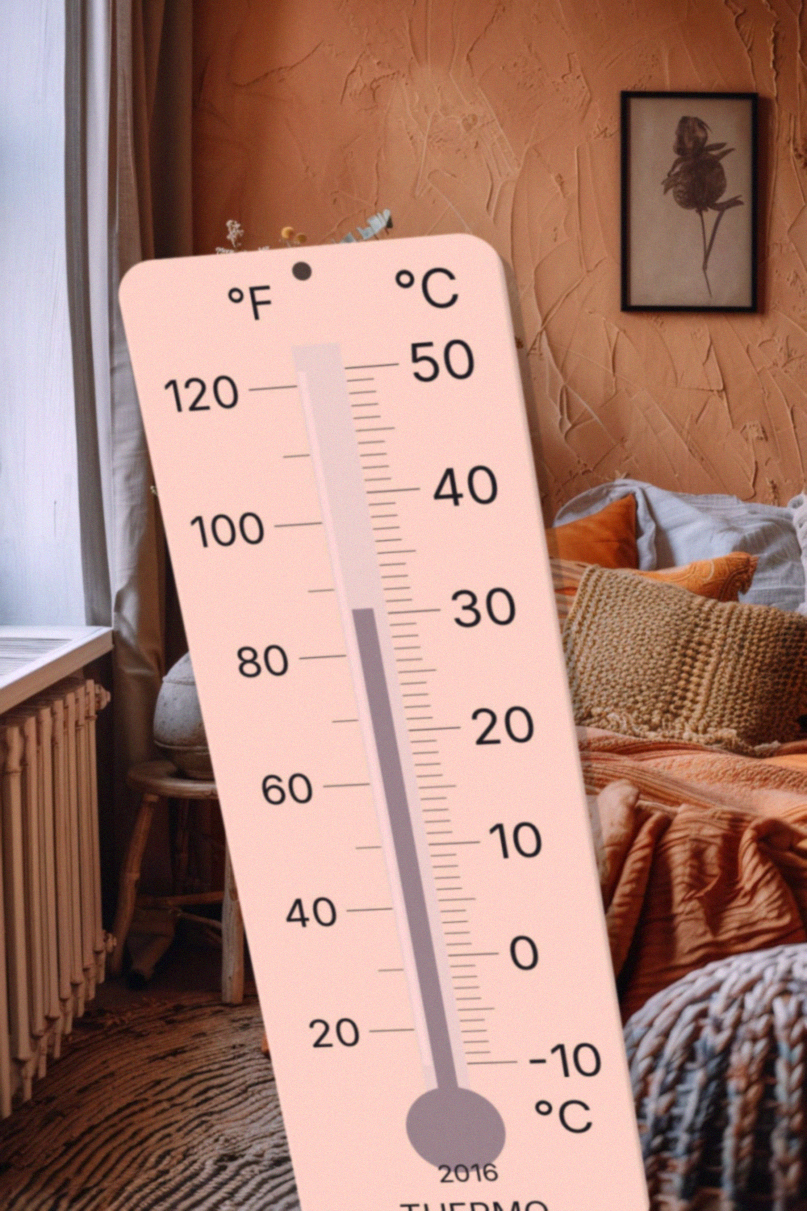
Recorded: 30.5,°C
